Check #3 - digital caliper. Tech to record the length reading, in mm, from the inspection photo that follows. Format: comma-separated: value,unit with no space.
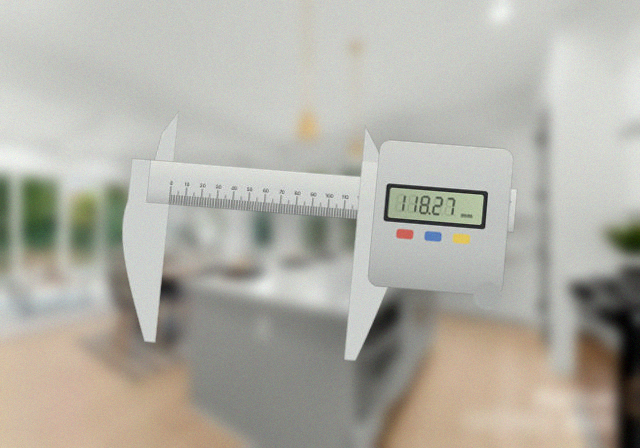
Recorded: 118.27,mm
